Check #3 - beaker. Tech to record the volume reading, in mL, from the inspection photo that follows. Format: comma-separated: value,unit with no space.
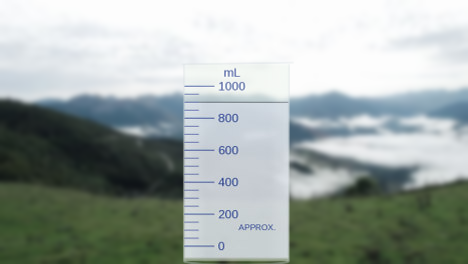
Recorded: 900,mL
